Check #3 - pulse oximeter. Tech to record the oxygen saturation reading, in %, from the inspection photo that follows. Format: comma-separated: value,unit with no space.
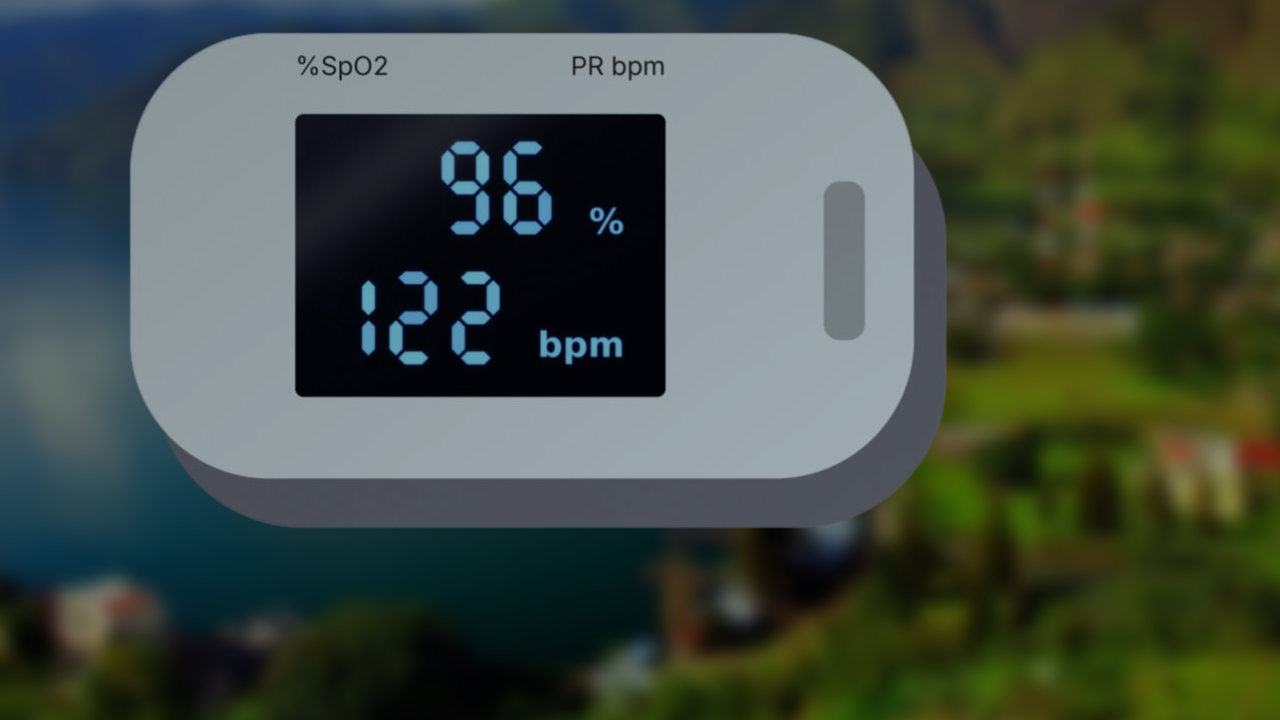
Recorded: 96,%
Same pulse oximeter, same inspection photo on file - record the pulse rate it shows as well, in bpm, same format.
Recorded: 122,bpm
